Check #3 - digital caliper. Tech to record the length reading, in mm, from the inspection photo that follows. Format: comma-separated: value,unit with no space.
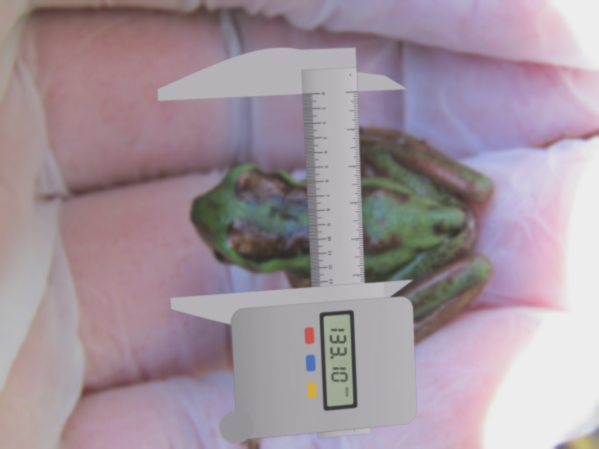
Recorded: 133.10,mm
